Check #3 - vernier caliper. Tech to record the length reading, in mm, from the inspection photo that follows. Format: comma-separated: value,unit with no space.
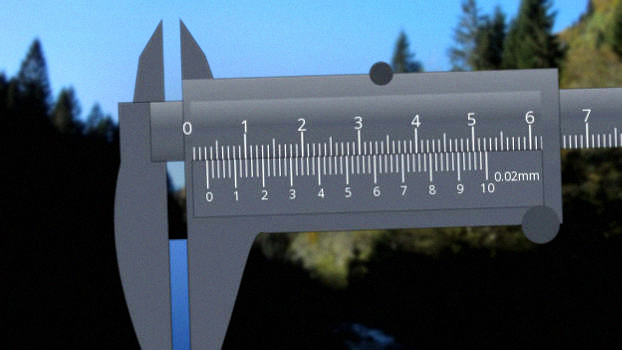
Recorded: 3.2,mm
